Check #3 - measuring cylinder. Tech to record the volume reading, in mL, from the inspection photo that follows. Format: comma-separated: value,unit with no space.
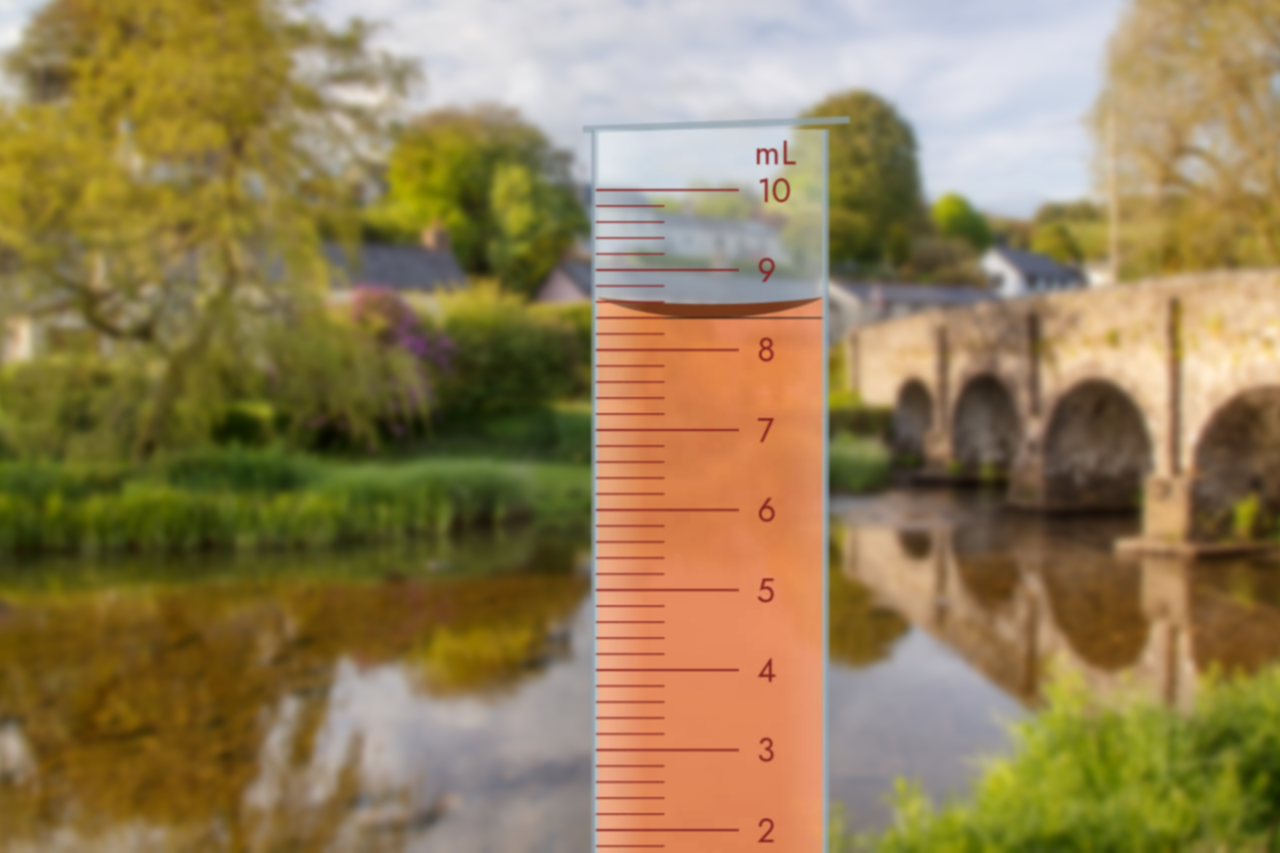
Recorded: 8.4,mL
